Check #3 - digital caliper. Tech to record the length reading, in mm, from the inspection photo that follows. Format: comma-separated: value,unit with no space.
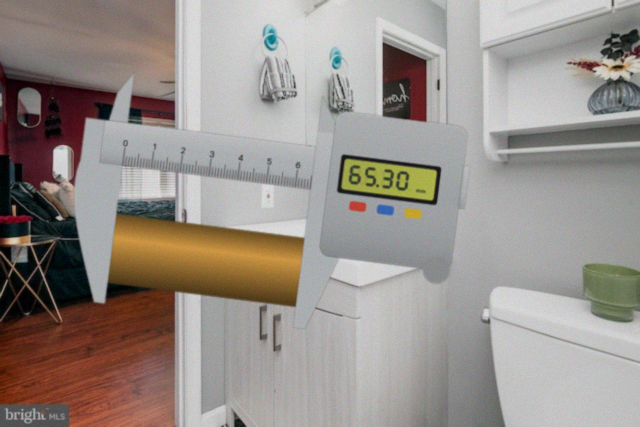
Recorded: 65.30,mm
